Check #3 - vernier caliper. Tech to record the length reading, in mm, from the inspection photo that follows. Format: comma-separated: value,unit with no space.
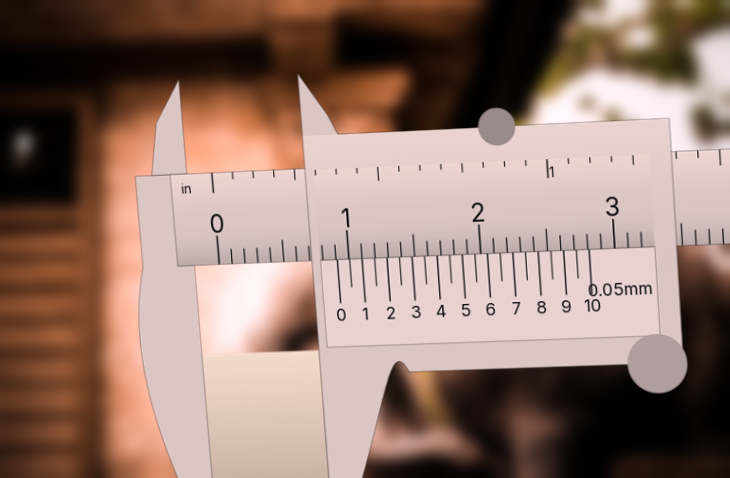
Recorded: 9.1,mm
